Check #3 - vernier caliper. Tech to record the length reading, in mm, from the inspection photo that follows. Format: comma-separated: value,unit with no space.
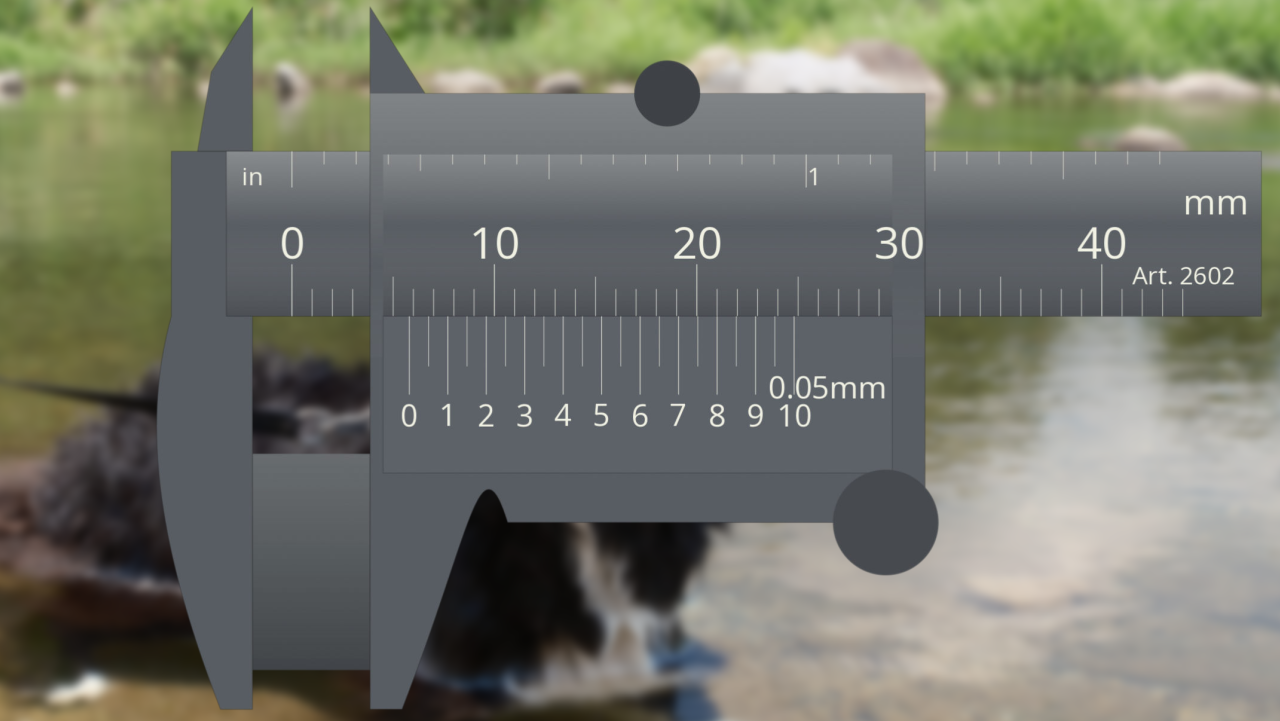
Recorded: 5.8,mm
